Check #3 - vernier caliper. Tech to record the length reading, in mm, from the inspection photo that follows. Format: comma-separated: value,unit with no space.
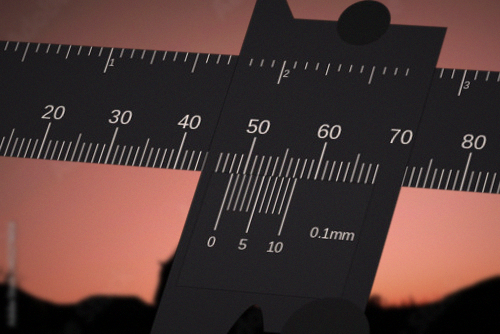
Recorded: 48.4,mm
